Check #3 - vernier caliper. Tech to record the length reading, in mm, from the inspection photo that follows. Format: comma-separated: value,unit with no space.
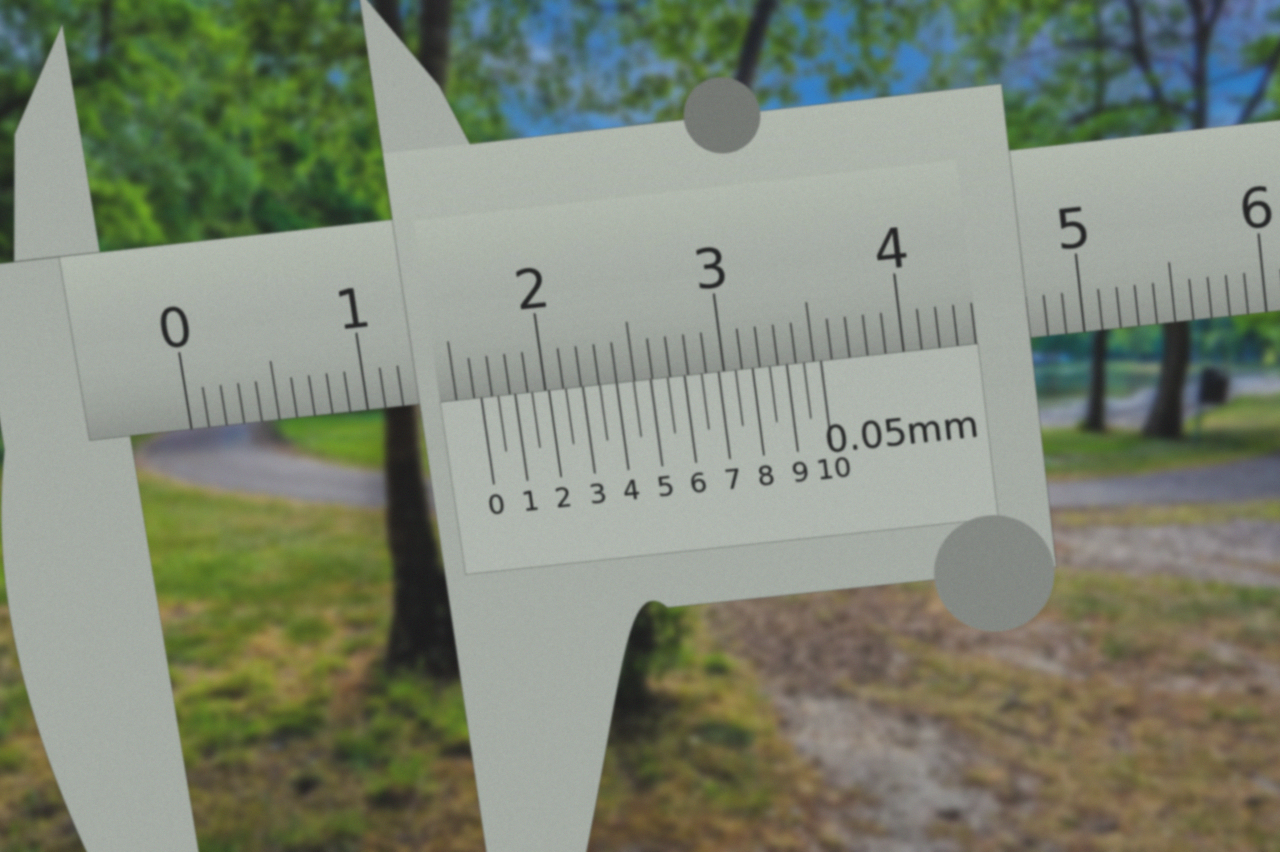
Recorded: 16.4,mm
